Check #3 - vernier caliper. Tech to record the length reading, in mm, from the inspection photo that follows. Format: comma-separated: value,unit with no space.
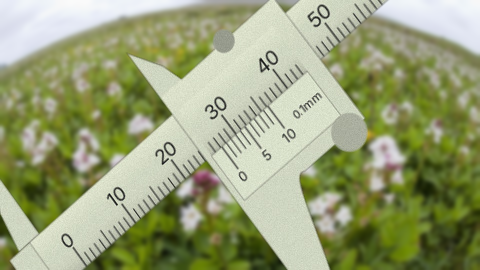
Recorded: 27.2,mm
